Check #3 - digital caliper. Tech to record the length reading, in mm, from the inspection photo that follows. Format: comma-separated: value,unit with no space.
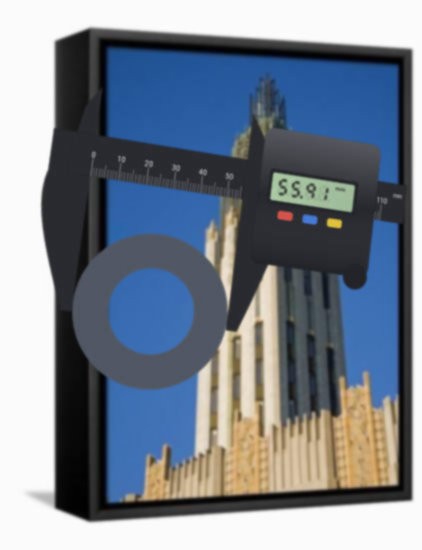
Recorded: 55.91,mm
